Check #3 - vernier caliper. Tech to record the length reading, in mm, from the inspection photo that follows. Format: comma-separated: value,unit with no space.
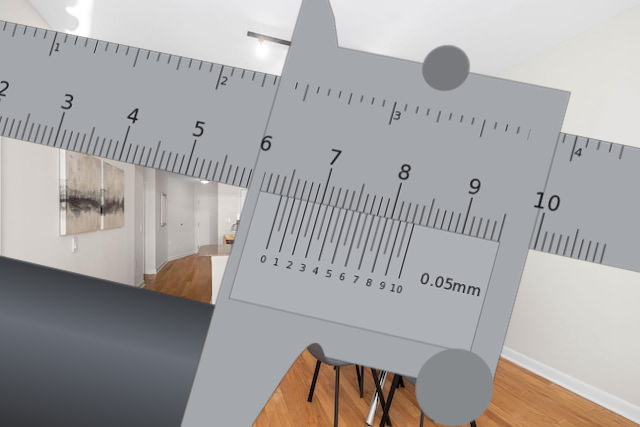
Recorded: 64.2,mm
